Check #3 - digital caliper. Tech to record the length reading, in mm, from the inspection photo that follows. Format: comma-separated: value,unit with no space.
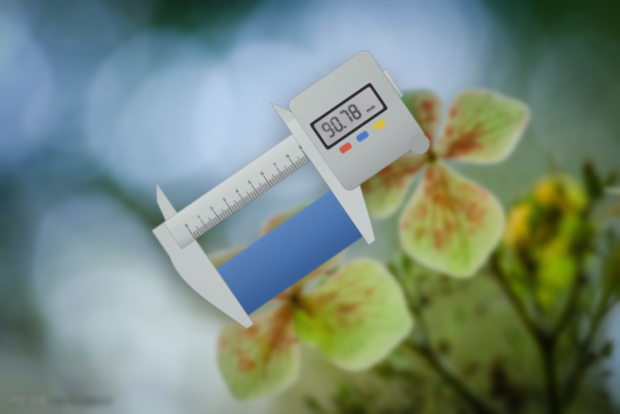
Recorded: 90.78,mm
